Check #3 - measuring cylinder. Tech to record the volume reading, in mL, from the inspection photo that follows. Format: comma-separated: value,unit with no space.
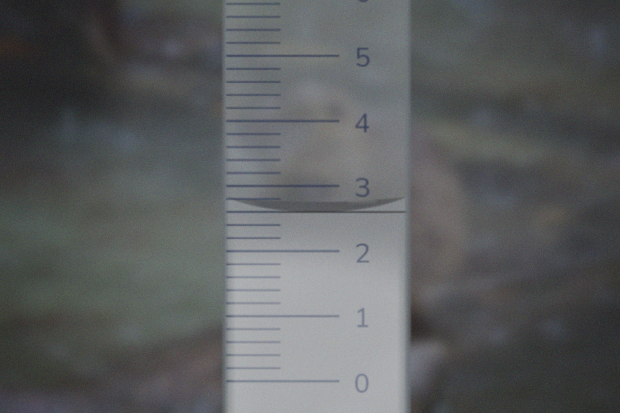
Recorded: 2.6,mL
